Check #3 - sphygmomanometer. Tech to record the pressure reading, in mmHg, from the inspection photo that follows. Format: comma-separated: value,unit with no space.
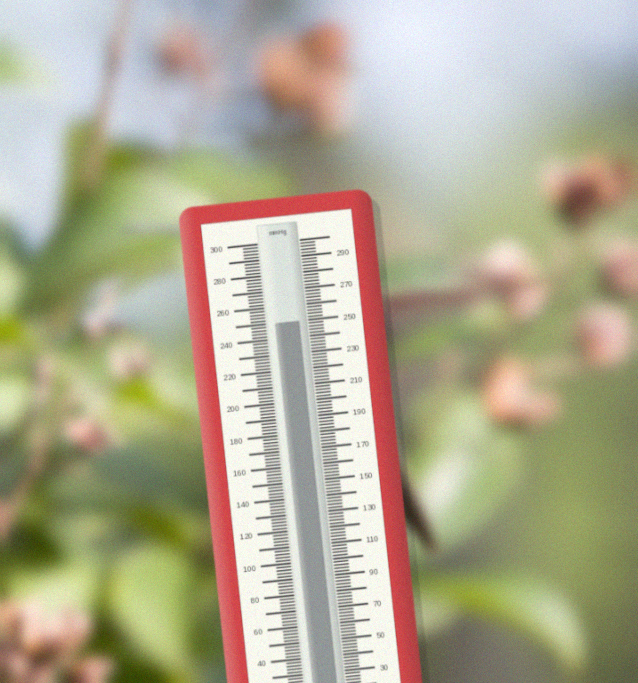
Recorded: 250,mmHg
